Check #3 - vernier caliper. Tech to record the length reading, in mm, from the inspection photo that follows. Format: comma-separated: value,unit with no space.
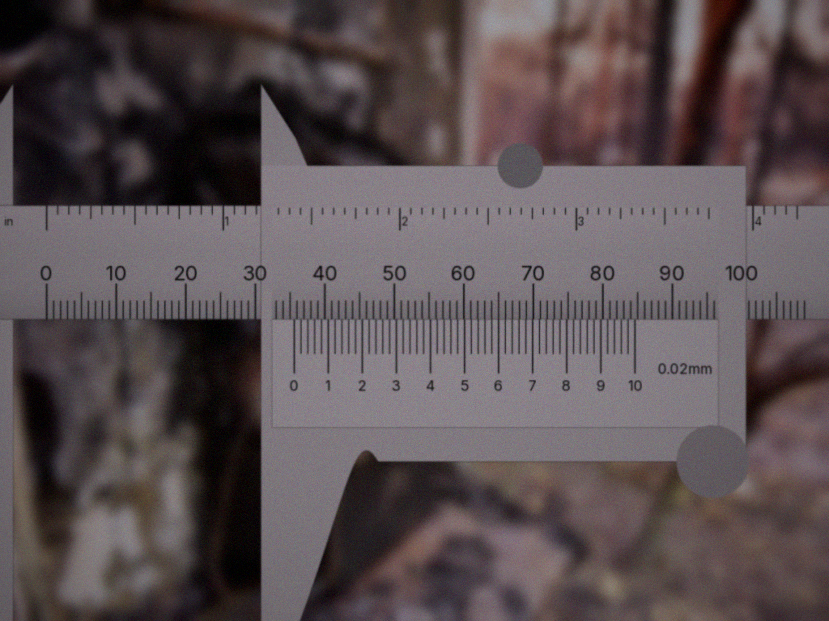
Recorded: 35.6,mm
